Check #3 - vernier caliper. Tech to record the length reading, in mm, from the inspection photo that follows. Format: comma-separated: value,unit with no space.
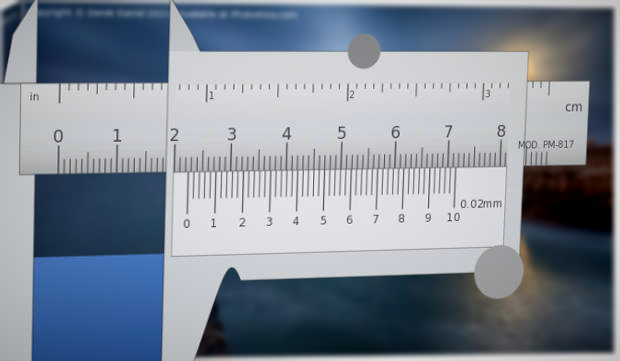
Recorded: 22.5,mm
